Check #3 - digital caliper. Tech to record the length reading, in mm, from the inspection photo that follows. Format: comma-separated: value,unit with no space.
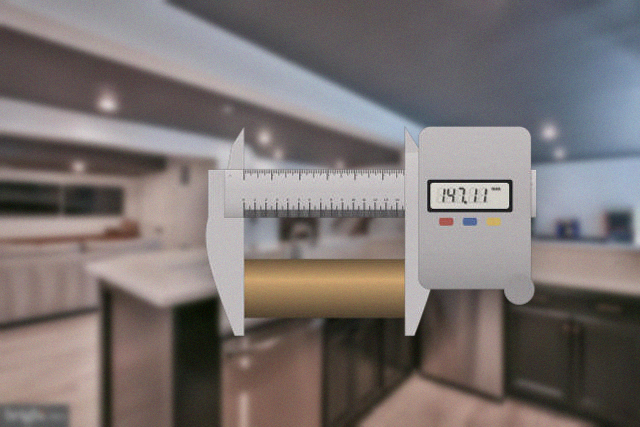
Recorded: 147.11,mm
